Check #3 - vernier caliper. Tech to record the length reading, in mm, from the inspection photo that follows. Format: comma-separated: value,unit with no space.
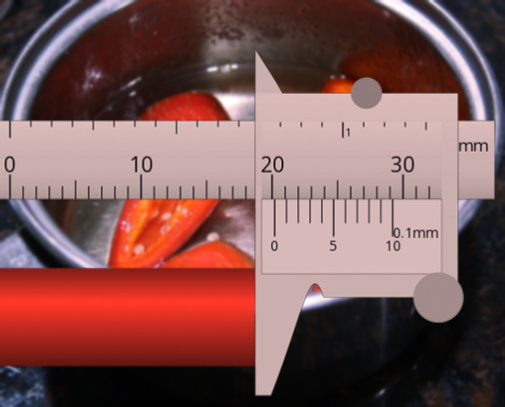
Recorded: 20.2,mm
